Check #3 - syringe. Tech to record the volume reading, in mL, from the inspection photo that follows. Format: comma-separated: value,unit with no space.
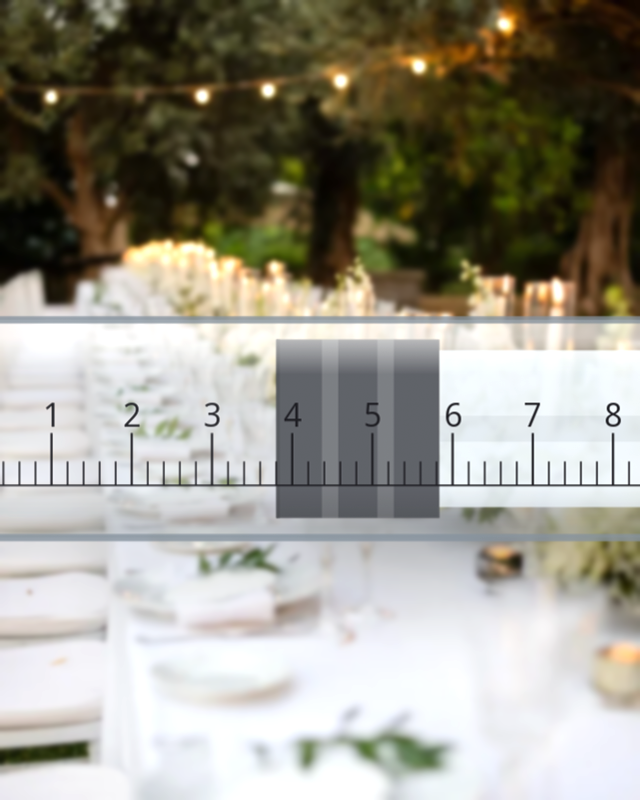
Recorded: 3.8,mL
